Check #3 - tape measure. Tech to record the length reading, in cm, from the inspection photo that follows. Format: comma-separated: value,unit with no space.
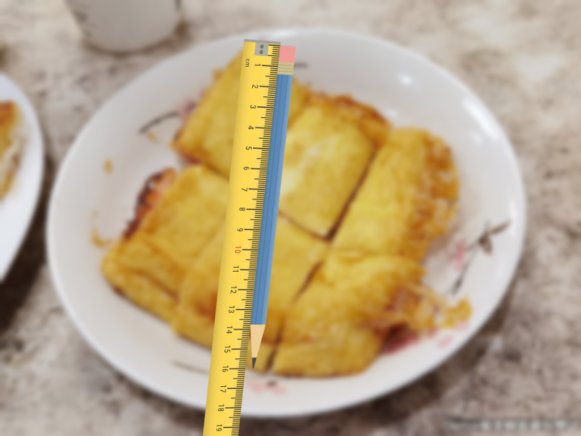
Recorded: 16,cm
